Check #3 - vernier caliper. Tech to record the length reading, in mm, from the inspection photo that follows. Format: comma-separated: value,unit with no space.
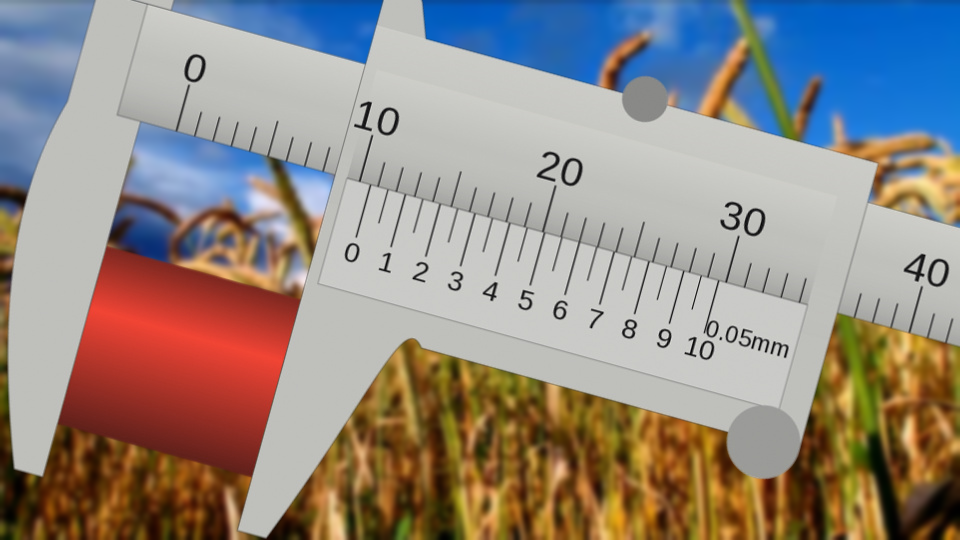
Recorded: 10.6,mm
